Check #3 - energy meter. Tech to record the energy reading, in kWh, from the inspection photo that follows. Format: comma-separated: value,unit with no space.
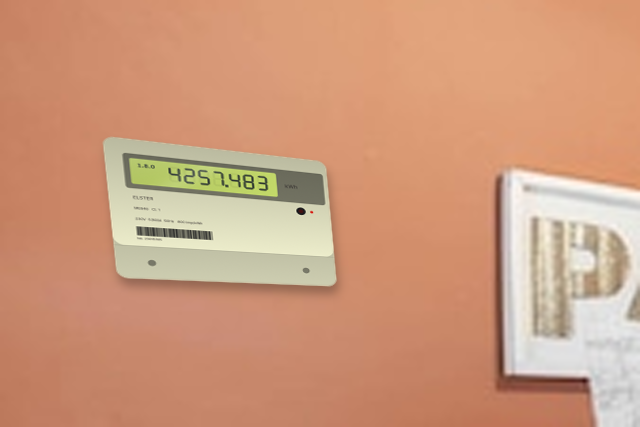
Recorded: 4257.483,kWh
